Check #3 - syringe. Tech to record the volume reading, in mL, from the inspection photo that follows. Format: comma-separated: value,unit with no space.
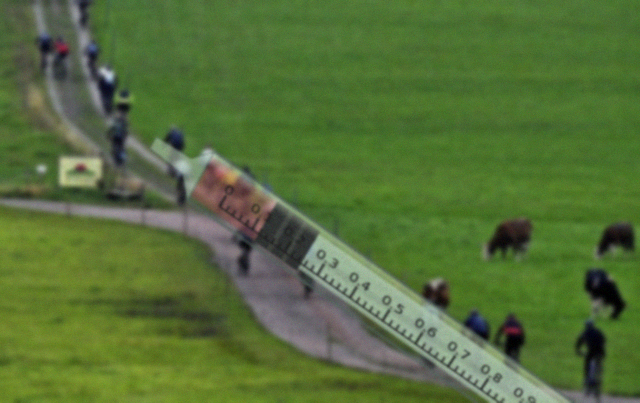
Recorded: 0.12,mL
